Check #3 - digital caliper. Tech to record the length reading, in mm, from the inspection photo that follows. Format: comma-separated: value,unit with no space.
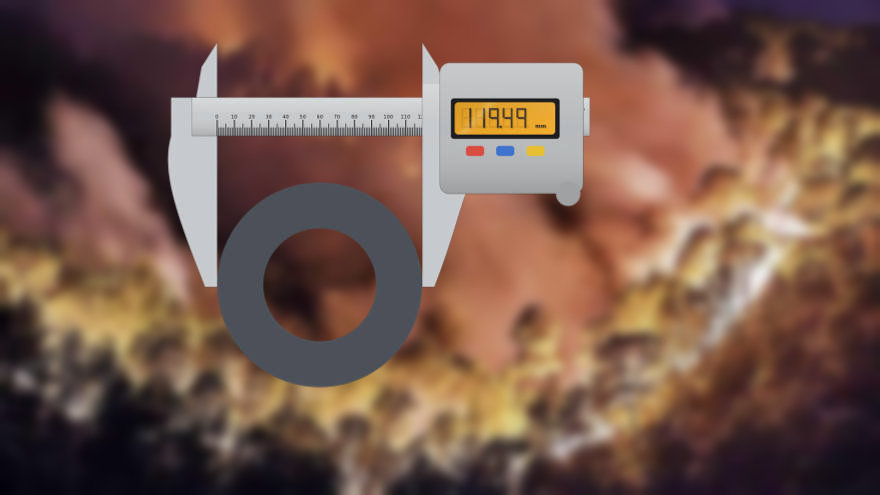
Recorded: 119.49,mm
